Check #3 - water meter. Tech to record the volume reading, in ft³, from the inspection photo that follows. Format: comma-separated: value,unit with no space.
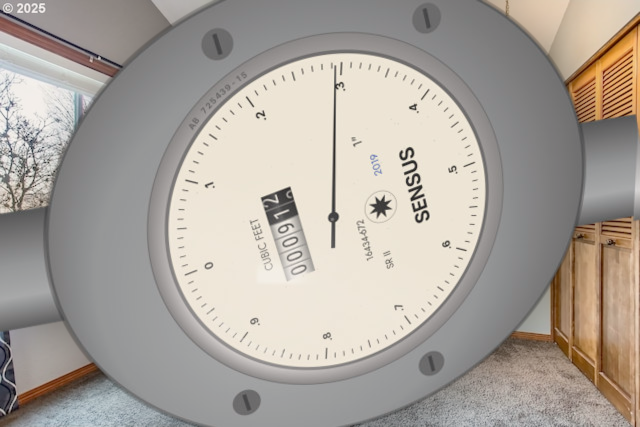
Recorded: 912.29,ft³
